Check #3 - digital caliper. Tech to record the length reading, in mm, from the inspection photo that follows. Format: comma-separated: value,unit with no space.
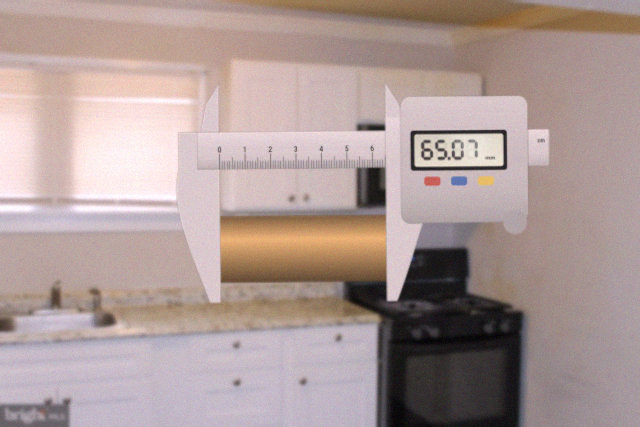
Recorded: 65.07,mm
